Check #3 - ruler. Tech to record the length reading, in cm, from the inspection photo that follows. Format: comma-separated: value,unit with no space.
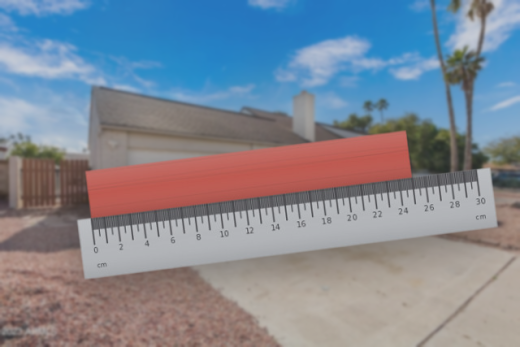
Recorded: 25,cm
